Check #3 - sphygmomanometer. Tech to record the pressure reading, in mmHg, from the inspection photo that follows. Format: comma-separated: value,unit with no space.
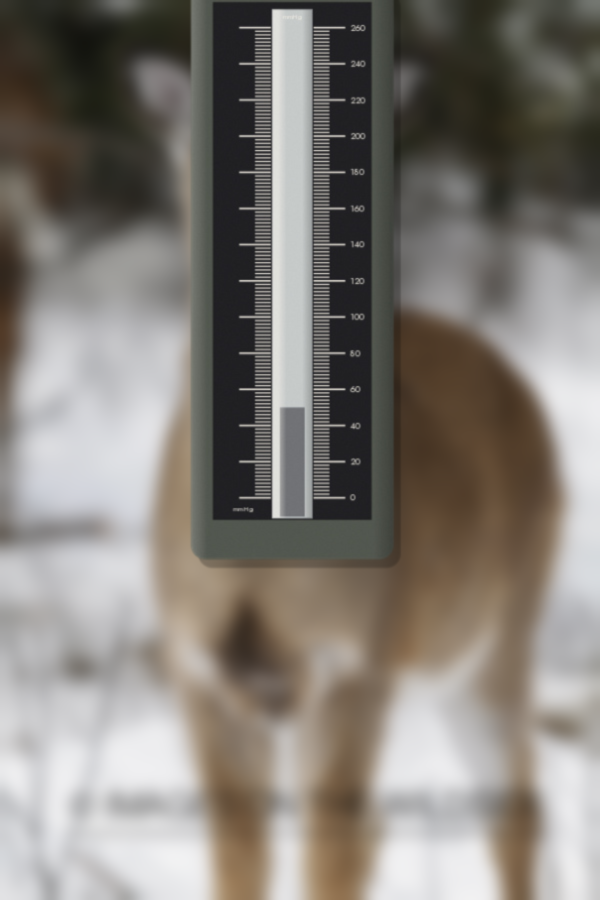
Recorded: 50,mmHg
